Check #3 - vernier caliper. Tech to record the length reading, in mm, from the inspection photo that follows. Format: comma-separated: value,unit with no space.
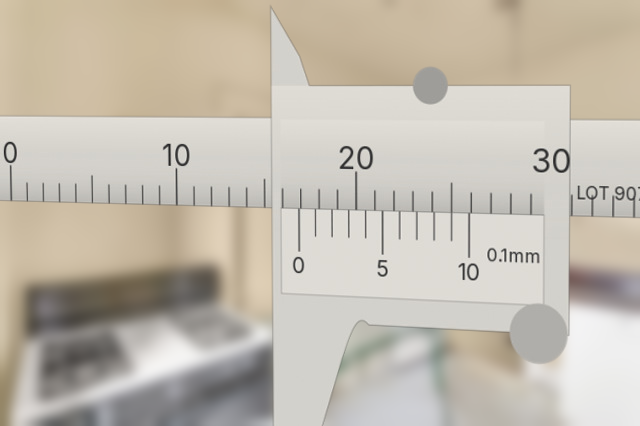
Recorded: 16.9,mm
